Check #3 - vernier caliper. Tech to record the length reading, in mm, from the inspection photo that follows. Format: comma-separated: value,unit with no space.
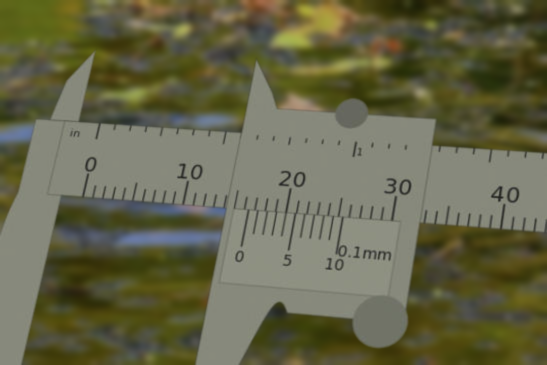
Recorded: 16.4,mm
